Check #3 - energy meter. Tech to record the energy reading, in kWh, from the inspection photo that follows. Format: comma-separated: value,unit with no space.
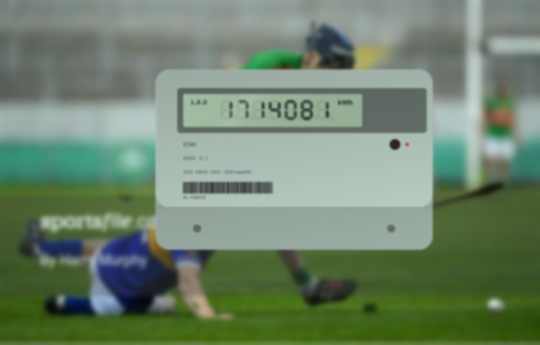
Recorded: 1714081,kWh
